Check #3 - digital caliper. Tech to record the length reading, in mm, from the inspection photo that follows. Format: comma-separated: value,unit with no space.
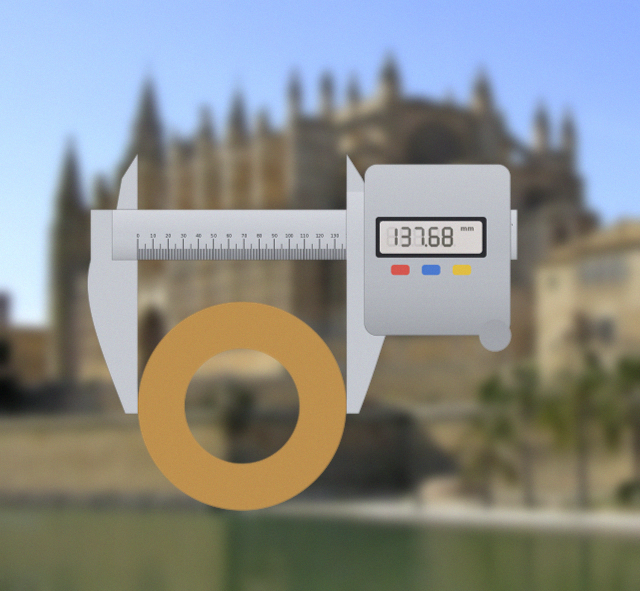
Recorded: 137.68,mm
